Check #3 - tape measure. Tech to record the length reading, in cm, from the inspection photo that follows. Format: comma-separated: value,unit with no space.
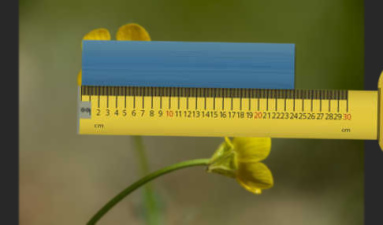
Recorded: 24,cm
